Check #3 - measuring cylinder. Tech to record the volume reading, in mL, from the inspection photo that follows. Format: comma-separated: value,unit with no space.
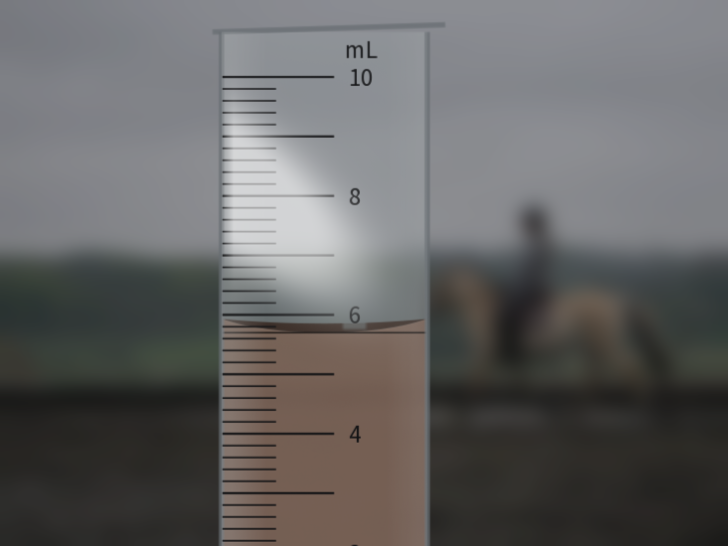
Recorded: 5.7,mL
